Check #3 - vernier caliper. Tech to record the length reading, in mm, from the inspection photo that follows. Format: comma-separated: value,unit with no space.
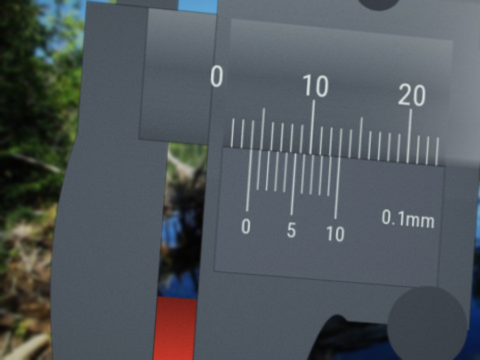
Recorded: 4.0,mm
